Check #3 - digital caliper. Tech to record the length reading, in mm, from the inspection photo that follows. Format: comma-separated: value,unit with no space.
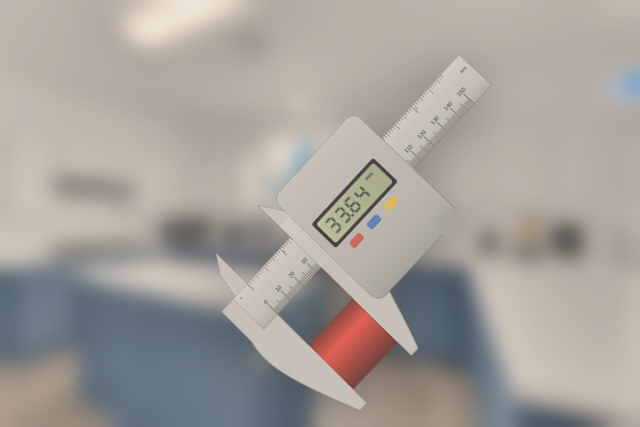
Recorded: 33.64,mm
